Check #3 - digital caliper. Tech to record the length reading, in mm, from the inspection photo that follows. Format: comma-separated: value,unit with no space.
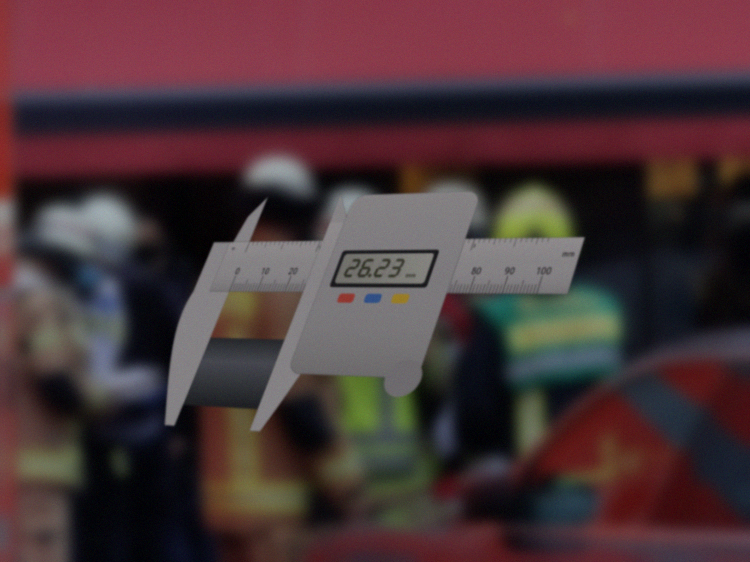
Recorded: 26.23,mm
